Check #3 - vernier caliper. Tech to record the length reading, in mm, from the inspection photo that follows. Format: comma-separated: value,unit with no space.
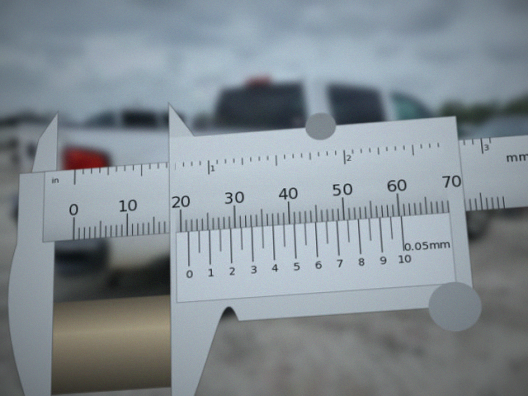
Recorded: 21.4,mm
